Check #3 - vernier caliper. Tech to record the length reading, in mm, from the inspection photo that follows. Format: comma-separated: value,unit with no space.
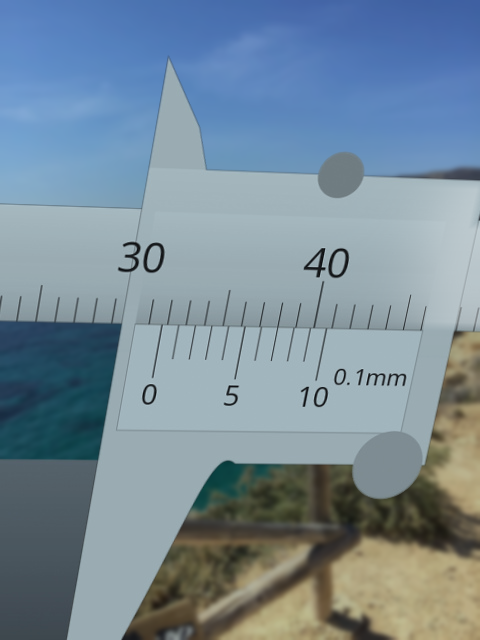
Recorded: 31.7,mm
